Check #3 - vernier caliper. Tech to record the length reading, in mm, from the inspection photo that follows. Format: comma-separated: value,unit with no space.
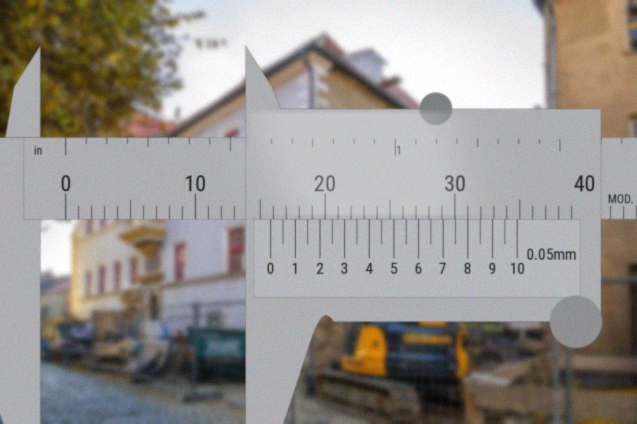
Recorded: 15.8,mm
